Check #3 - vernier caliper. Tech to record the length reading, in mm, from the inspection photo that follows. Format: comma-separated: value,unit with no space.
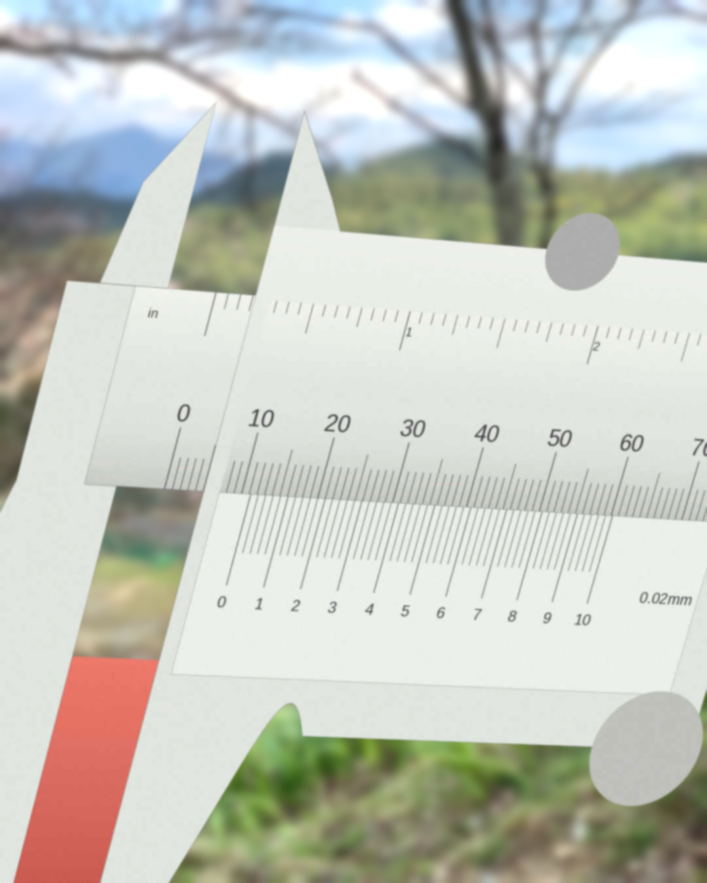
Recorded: 11.2,mm
